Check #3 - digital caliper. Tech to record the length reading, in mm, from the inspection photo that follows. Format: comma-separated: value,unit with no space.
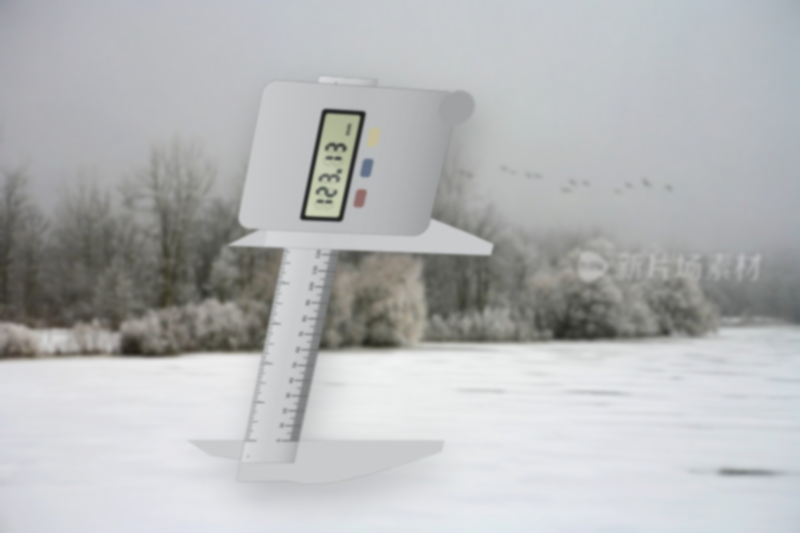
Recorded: 123.13,mm
